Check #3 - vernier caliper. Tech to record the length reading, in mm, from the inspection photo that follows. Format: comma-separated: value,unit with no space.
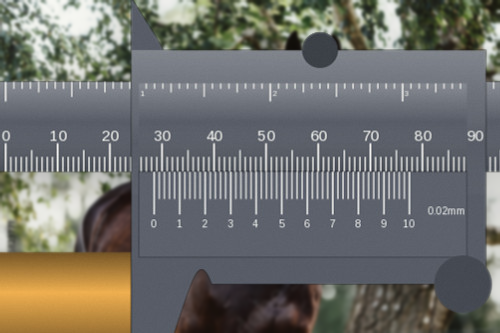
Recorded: 28.5,mm
